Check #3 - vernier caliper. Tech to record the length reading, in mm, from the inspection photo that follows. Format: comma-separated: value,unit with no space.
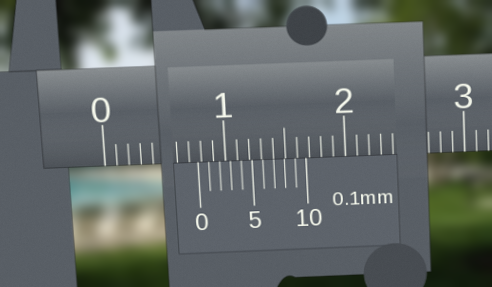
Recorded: 7.7,mm
